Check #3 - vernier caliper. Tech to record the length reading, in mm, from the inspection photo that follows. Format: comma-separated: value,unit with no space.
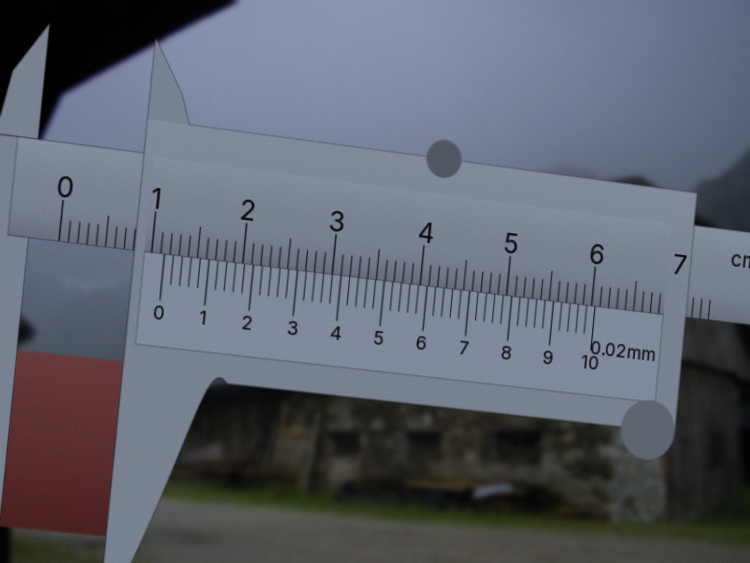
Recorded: 11.4,mm
